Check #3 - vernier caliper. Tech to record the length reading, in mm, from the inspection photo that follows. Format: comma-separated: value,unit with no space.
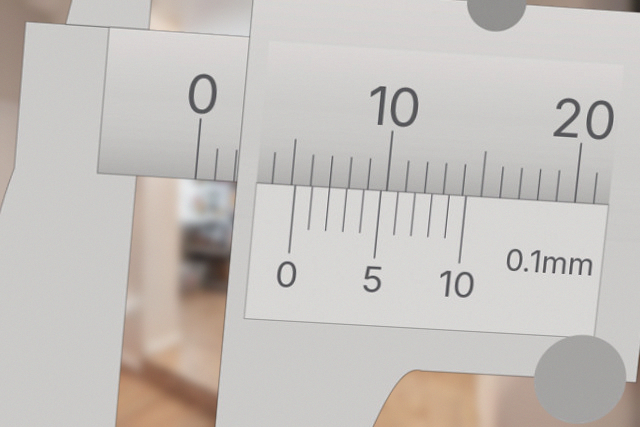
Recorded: 5.2,mm
